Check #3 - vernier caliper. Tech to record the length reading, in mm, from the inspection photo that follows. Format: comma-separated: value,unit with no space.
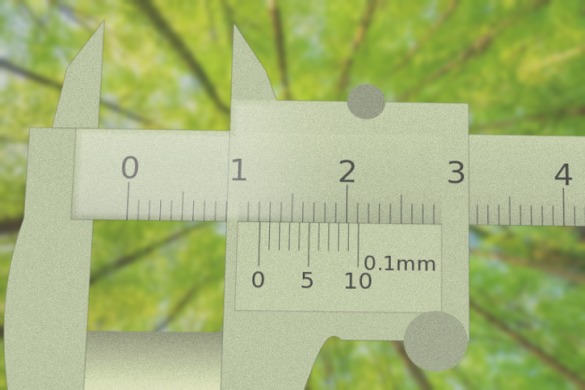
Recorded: 12.1,mm
